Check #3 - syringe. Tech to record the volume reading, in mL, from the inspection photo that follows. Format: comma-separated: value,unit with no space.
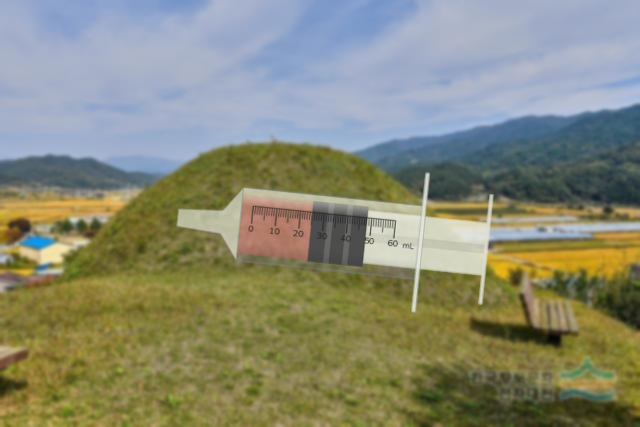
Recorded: 25,mL
